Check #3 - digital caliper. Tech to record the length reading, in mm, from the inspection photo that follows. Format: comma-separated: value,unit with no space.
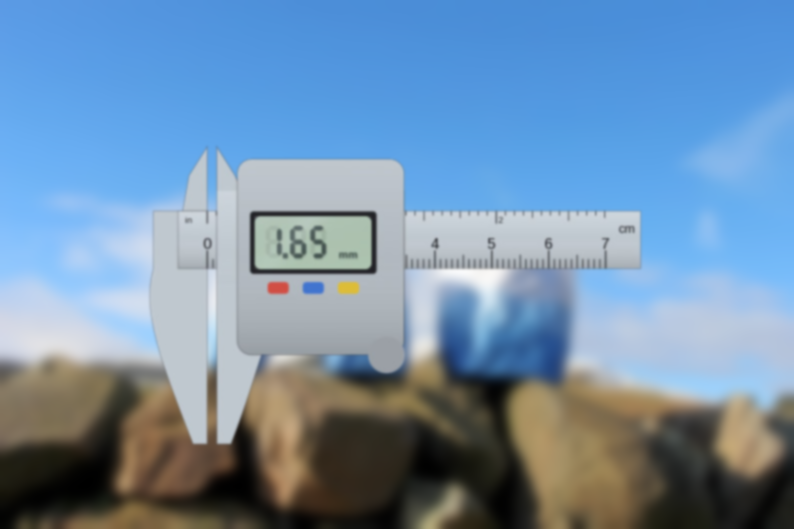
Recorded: 1.65,mm
